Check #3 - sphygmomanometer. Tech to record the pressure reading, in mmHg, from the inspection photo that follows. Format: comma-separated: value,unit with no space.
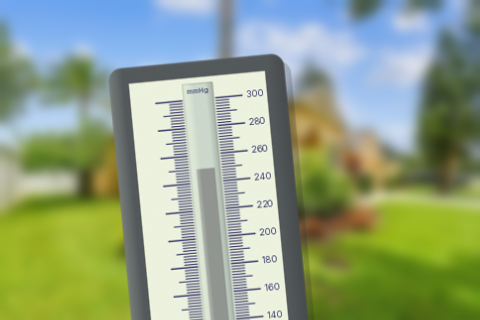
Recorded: 250,mmHg
